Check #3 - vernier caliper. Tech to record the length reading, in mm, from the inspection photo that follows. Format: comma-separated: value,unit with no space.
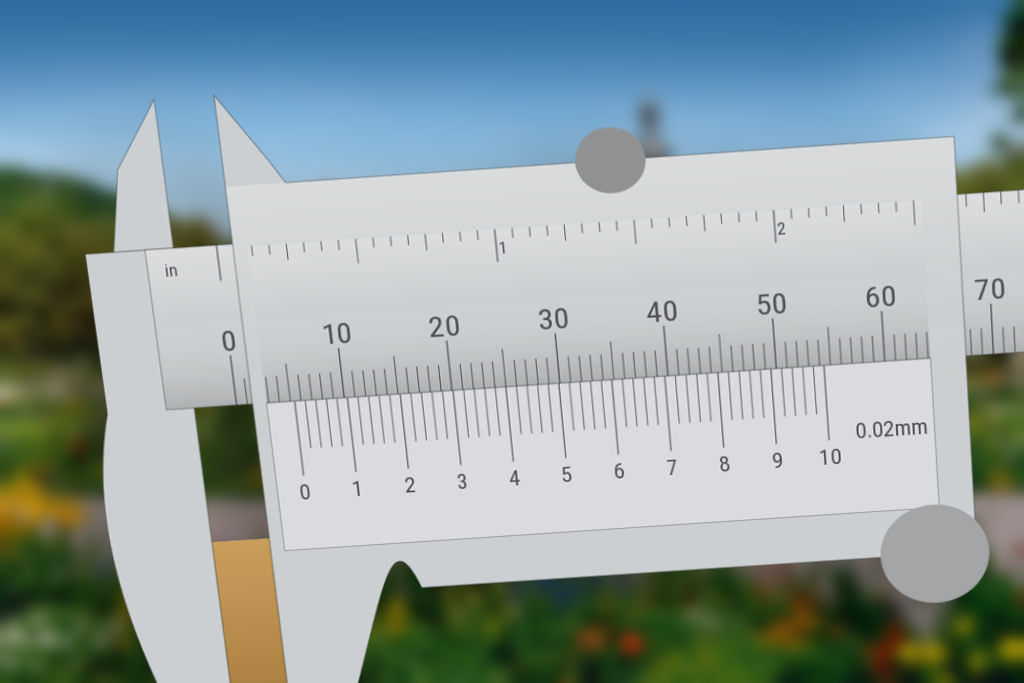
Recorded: 5.4,mm
